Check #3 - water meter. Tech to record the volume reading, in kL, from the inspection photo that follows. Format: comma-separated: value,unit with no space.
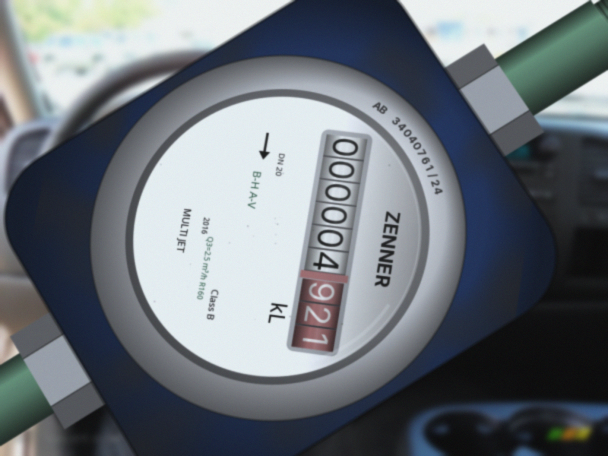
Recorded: 4.921,kL
